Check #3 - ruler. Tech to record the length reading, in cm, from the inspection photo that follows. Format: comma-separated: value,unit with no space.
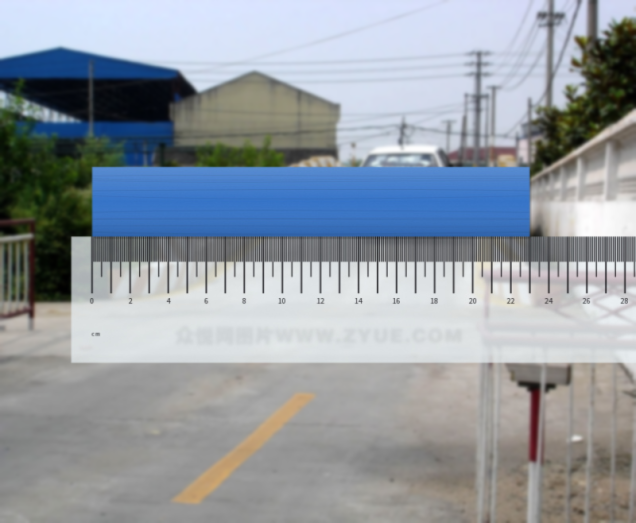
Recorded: 23,cm
